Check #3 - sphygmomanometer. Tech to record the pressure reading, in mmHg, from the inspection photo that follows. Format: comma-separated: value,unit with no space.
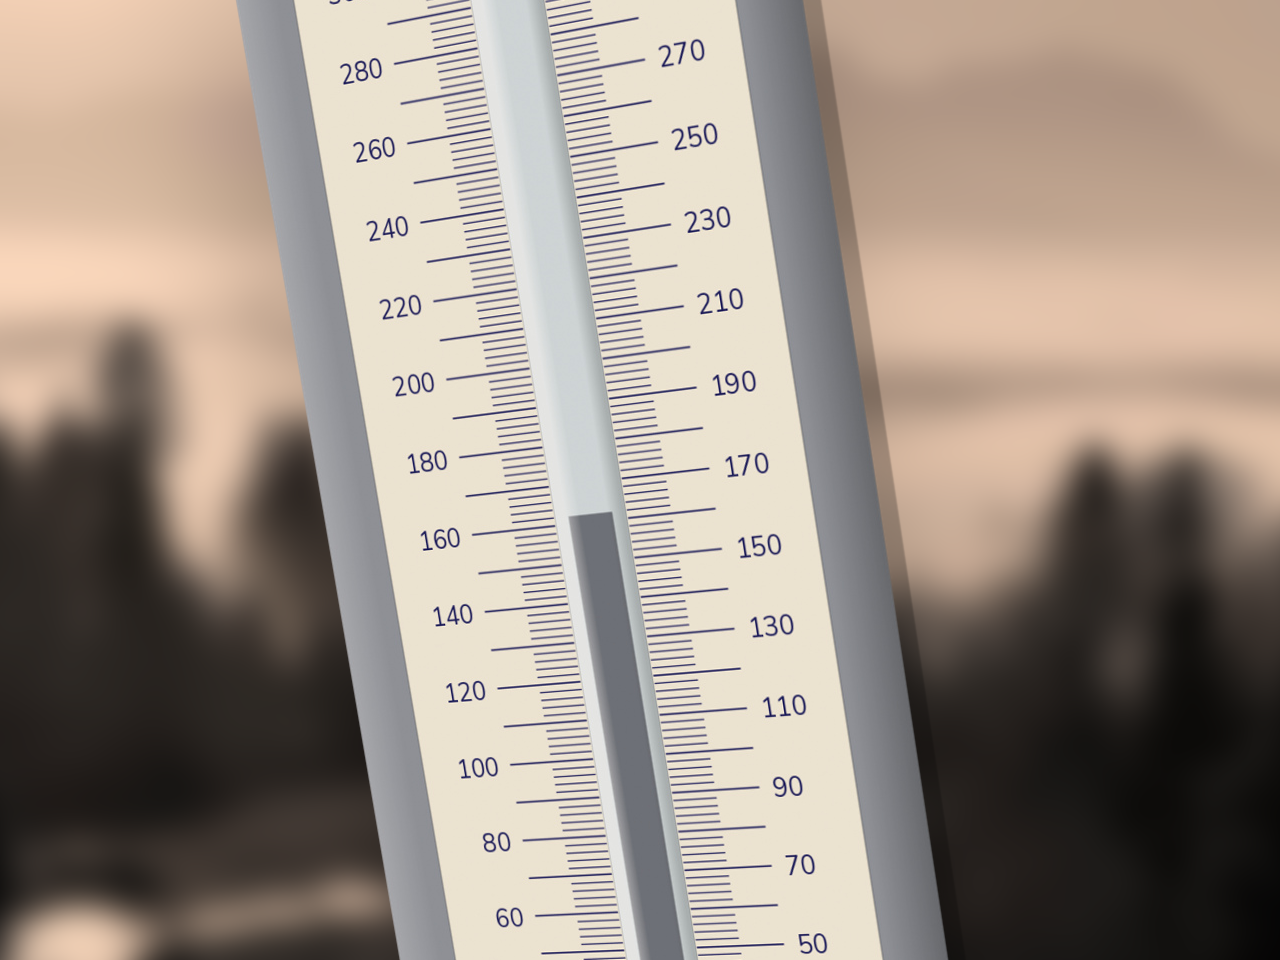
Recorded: 162,mmHg
